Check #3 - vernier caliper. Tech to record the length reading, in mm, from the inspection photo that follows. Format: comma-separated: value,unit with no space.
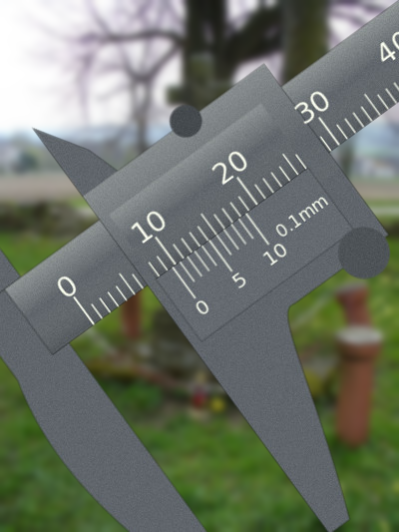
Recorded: 9.6,mm
